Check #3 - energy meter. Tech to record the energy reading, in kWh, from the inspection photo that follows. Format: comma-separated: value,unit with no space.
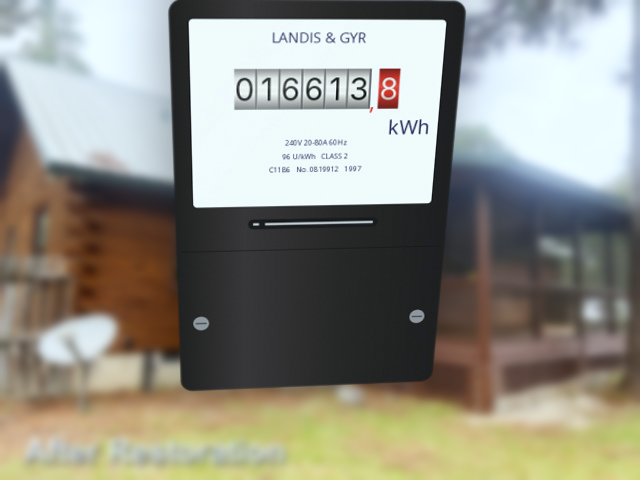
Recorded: 16613.8,kWh
